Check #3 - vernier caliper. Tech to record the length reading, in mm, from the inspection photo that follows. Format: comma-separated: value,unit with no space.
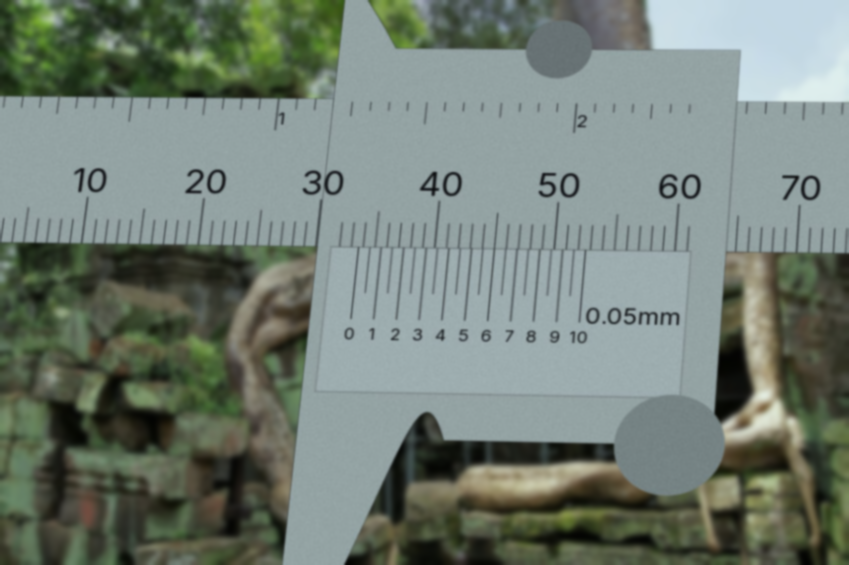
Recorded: 33.6,mm
